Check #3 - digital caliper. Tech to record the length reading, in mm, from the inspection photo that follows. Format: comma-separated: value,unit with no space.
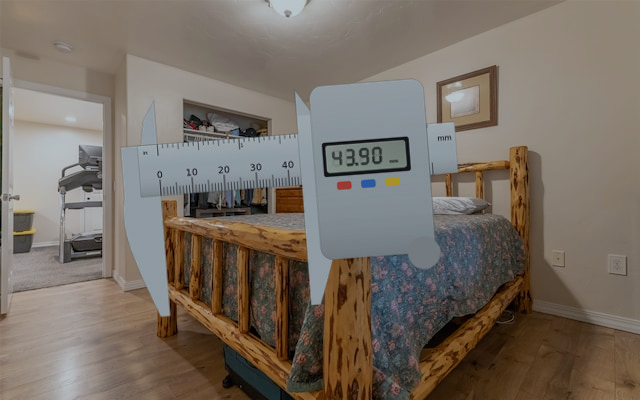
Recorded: 43.90,mm
